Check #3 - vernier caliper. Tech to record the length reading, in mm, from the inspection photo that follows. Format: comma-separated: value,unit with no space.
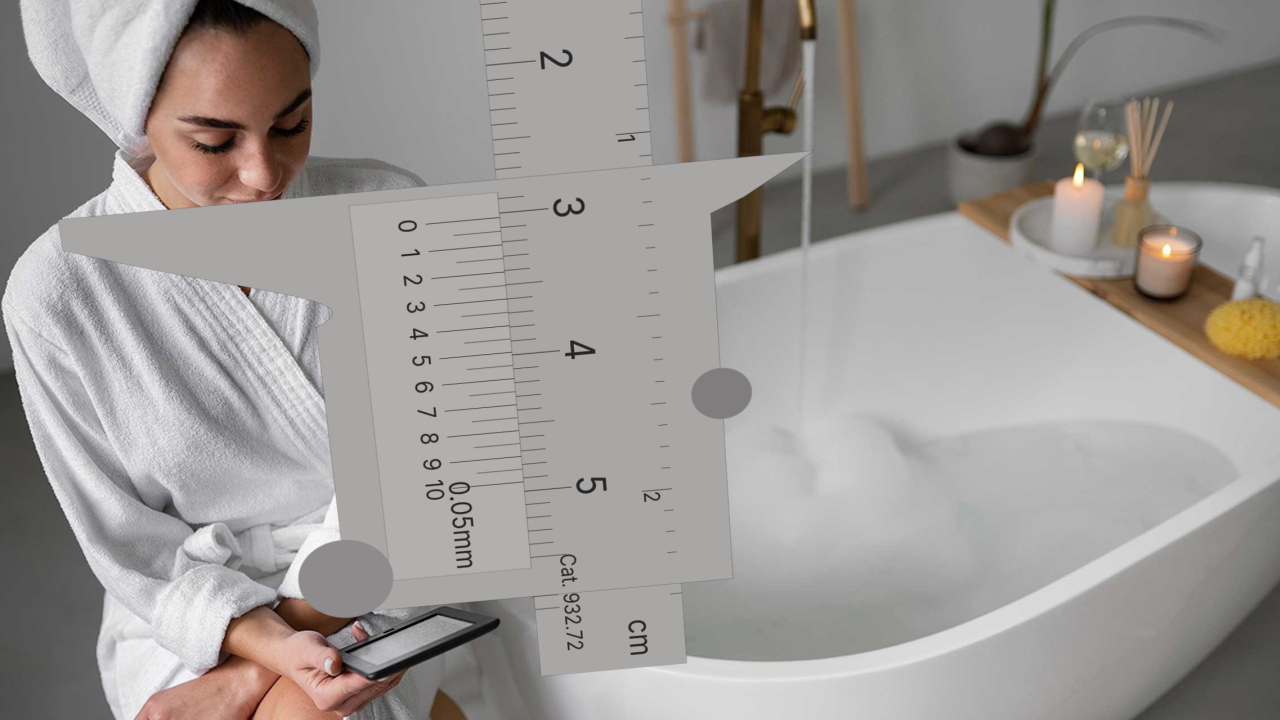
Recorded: 30.3,mm
